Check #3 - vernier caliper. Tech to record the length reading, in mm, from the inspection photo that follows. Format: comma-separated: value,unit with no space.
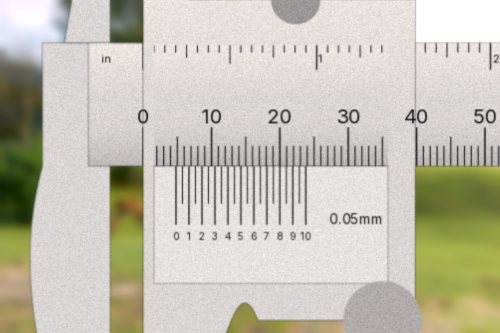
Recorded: 4.8,mm
